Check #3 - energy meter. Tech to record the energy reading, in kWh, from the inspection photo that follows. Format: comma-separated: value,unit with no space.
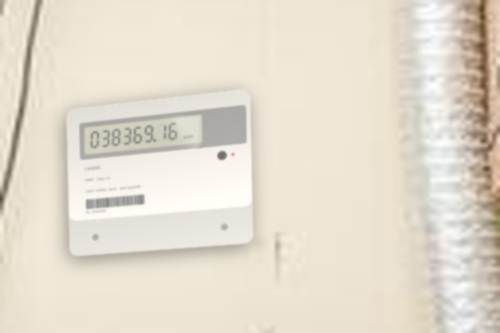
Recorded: 38369.16,kWh
